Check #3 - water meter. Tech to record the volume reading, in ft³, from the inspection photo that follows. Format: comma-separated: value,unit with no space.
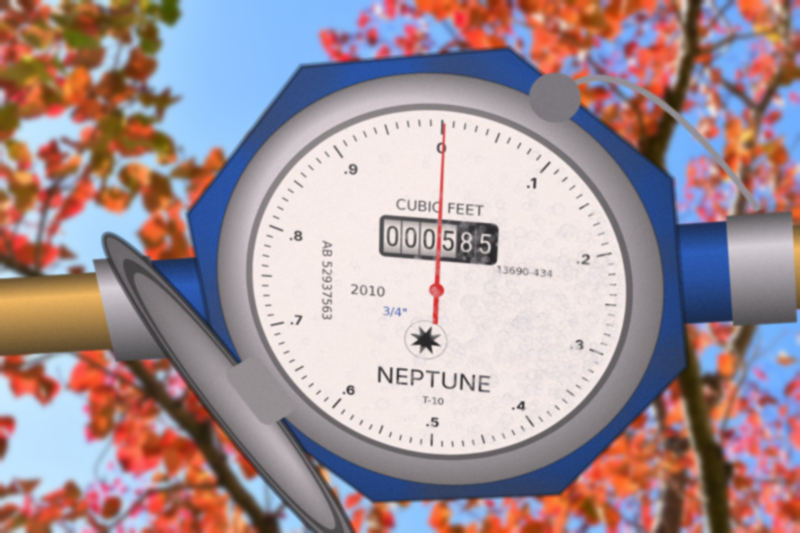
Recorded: 585.00,ft³
